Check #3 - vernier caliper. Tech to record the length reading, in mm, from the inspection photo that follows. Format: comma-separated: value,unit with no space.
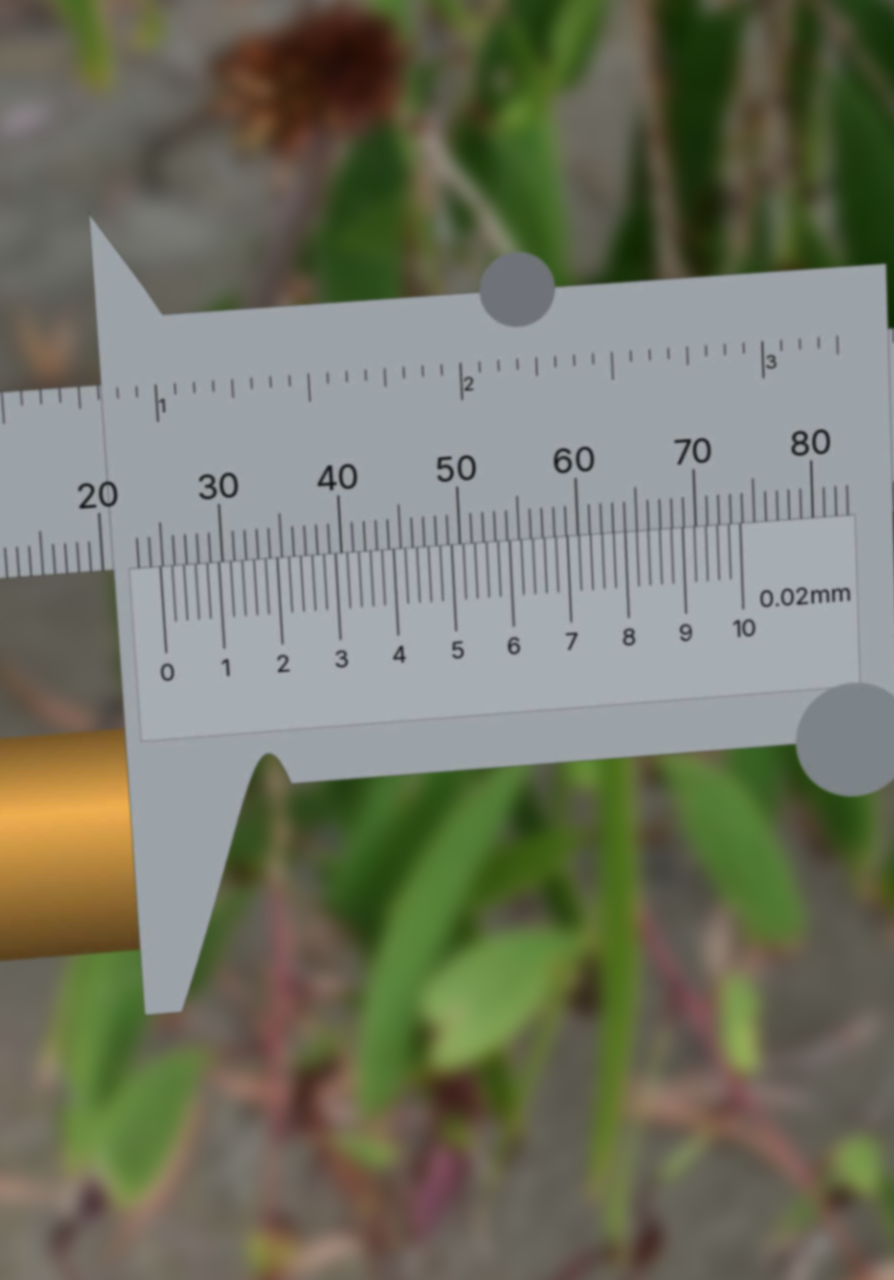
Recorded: 24.8,mm
